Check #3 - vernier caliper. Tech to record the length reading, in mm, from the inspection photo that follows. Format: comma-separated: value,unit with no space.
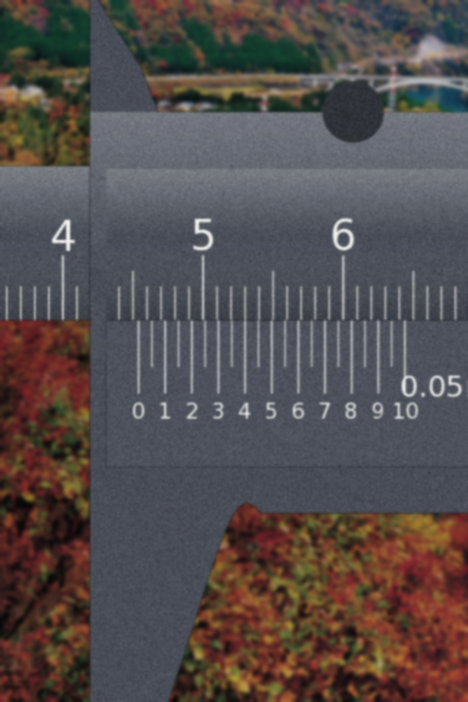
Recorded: 45.4,mm
